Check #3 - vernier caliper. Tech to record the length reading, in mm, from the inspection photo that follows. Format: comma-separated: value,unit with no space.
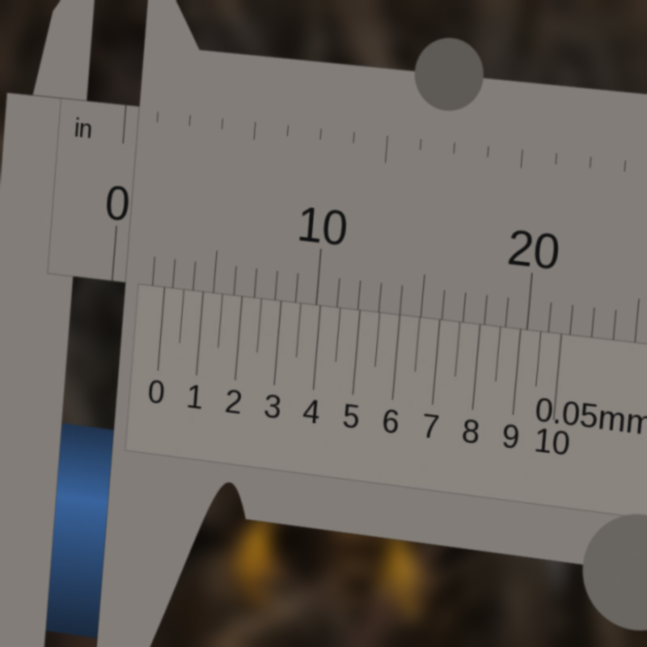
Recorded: 2.6,mm
